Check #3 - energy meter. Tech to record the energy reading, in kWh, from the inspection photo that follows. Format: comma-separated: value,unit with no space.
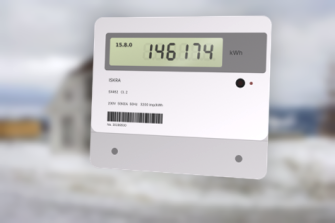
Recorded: 146174,kWh
